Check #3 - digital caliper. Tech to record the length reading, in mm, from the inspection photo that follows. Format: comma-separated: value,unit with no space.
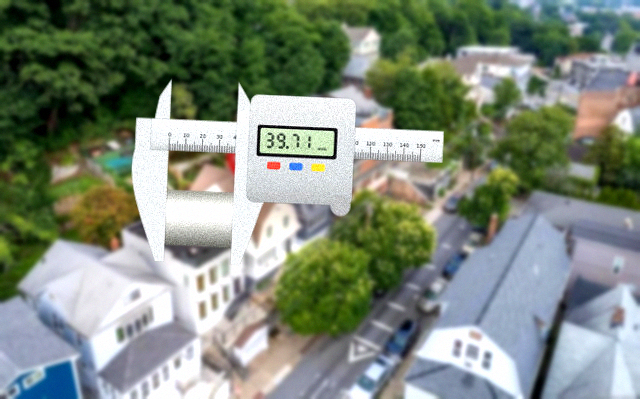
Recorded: 39.71,mm
